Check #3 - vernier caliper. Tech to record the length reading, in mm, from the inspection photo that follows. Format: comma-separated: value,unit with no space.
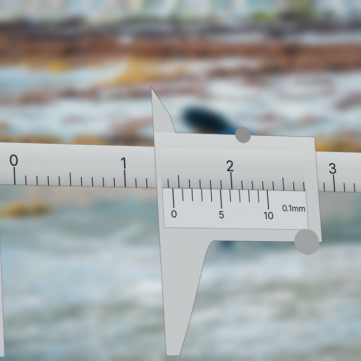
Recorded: 14.4,mm
